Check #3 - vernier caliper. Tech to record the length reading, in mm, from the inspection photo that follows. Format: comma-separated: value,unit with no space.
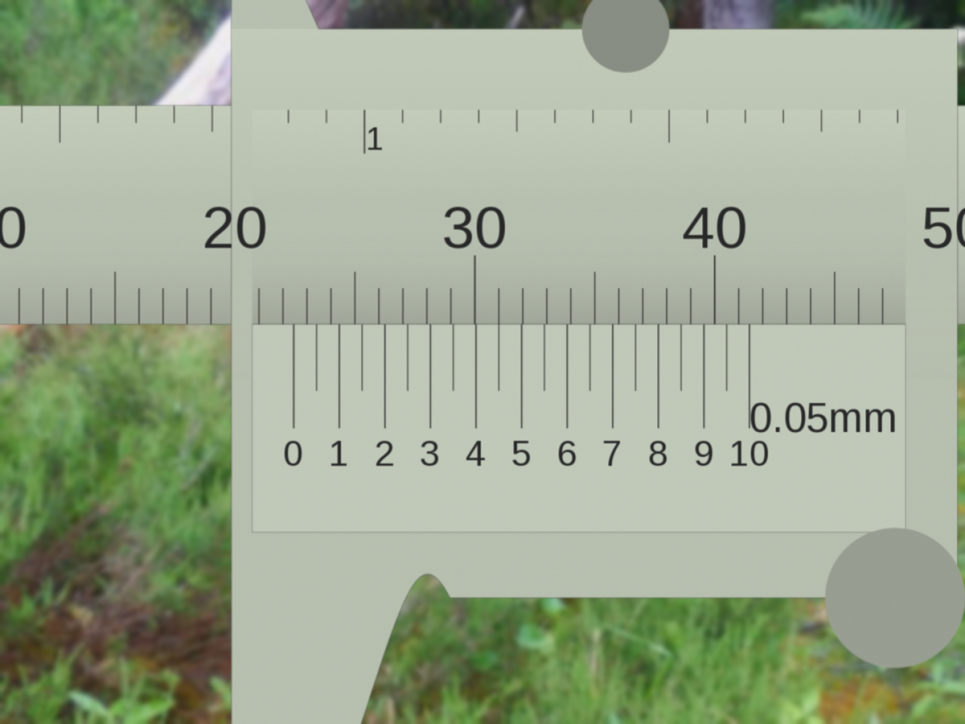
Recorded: 22.45,mm
